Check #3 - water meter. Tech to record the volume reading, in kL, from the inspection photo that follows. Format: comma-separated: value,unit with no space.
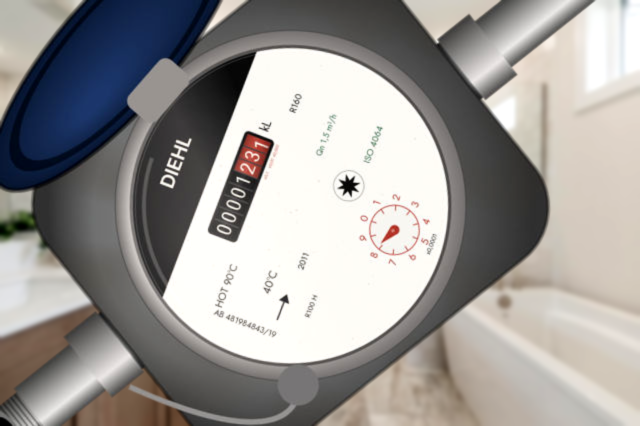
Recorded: 1.2308,kL
